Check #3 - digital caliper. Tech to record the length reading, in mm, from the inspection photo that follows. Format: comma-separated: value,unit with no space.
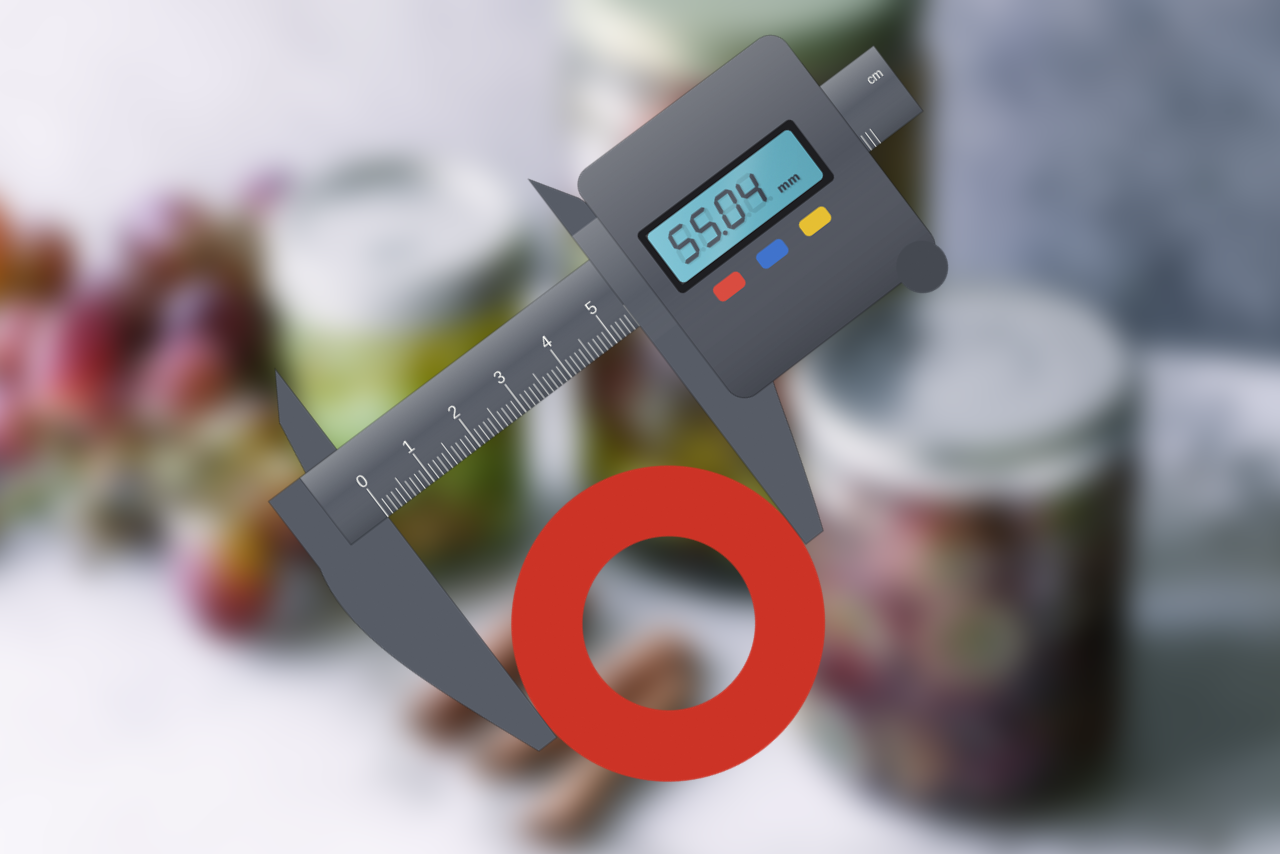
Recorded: 55.04,mm
